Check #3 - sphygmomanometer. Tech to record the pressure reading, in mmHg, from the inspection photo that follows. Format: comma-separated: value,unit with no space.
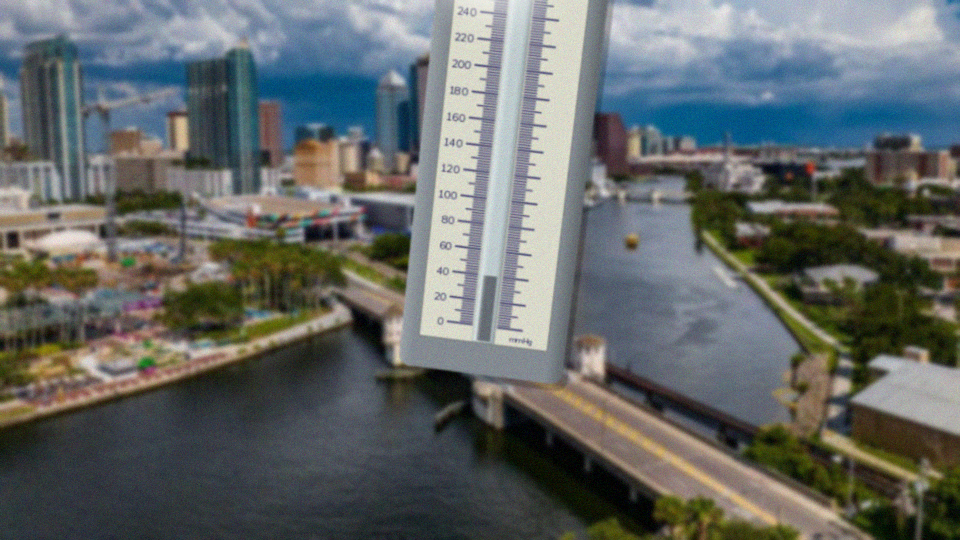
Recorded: 40,mmHg
